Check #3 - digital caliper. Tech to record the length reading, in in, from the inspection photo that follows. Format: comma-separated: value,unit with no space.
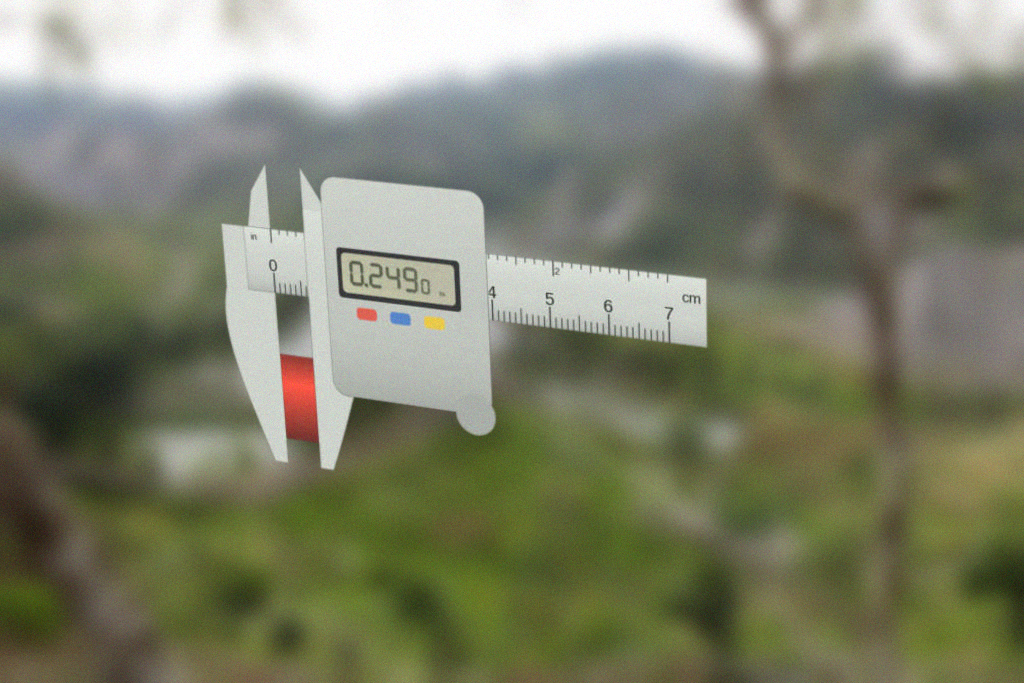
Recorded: 0.2490,in
